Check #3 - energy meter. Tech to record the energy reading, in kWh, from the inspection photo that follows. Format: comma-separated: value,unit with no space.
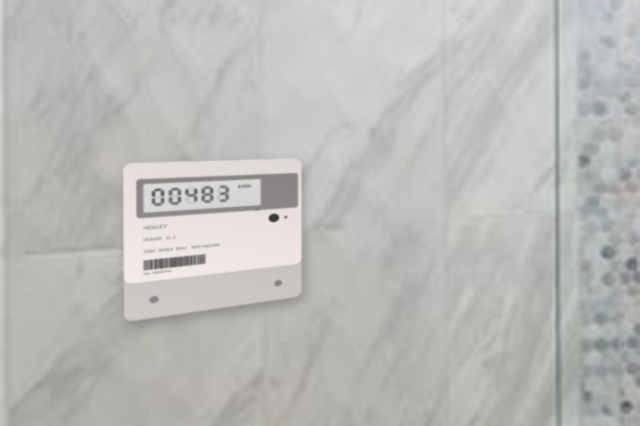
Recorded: 483,kWh
